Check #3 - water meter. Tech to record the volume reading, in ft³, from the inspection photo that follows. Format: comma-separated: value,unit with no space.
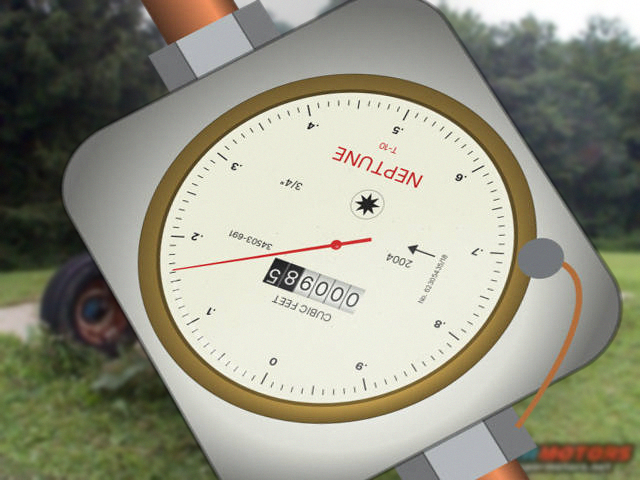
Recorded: 985.16,ft³
